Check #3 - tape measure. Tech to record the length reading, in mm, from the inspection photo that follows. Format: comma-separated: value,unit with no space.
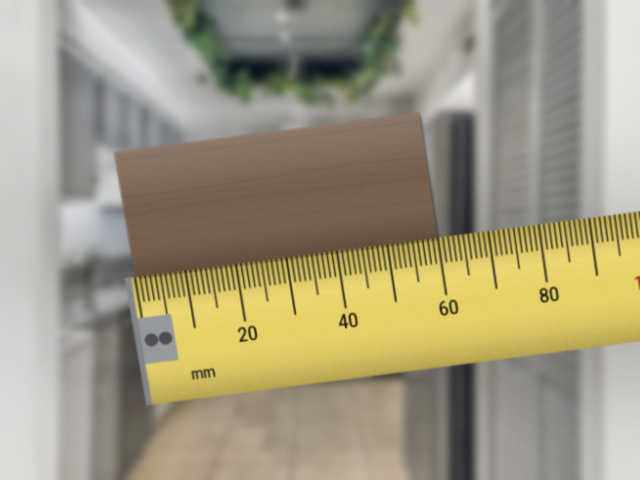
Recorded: 60,mm
